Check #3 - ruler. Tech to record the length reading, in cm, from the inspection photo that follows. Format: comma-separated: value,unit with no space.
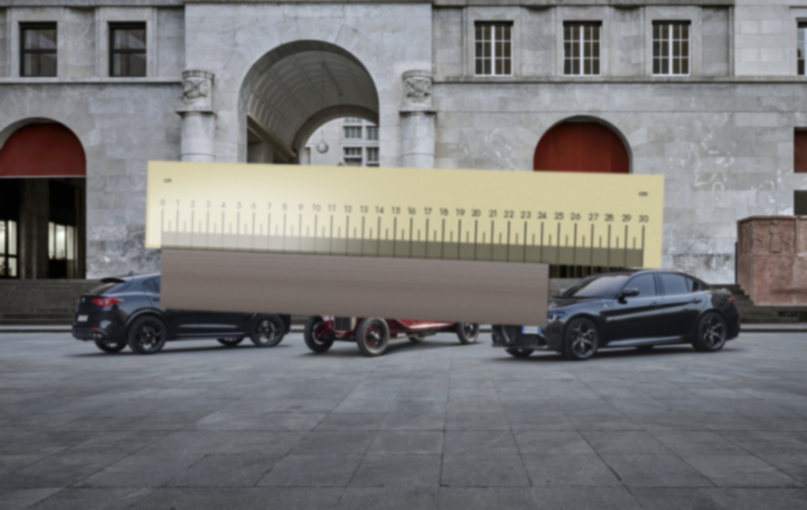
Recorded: 24.5,cm
